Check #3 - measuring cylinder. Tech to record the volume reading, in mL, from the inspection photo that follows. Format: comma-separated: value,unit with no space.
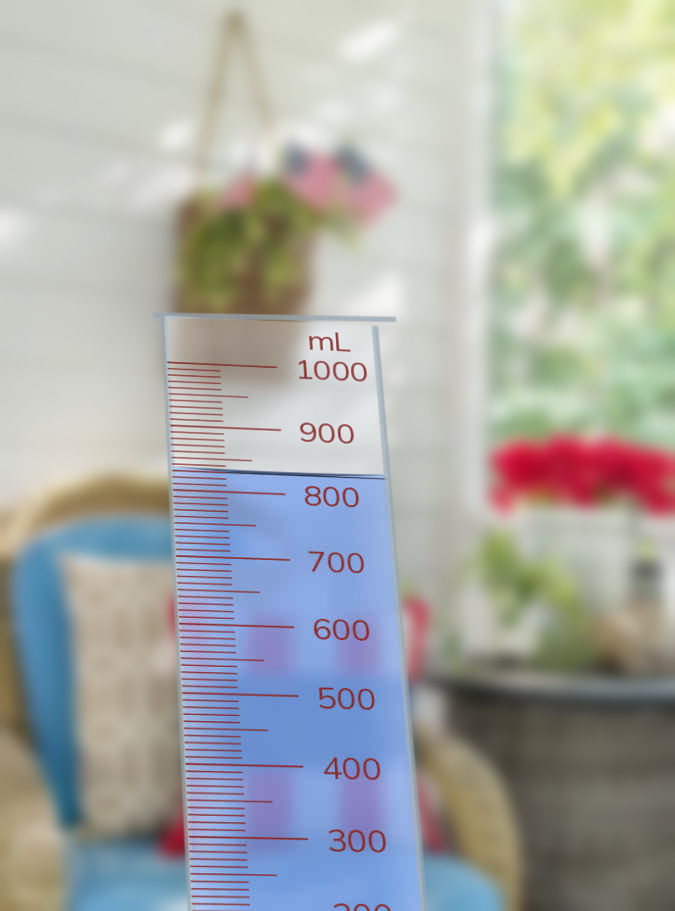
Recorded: 830,mL
